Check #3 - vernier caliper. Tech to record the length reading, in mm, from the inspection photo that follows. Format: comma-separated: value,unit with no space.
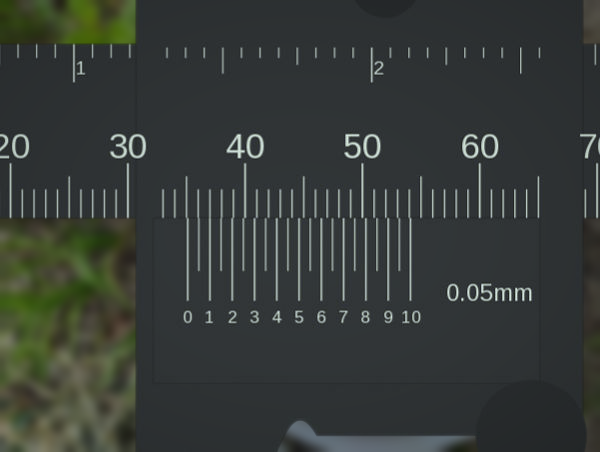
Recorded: 35.1,mm
